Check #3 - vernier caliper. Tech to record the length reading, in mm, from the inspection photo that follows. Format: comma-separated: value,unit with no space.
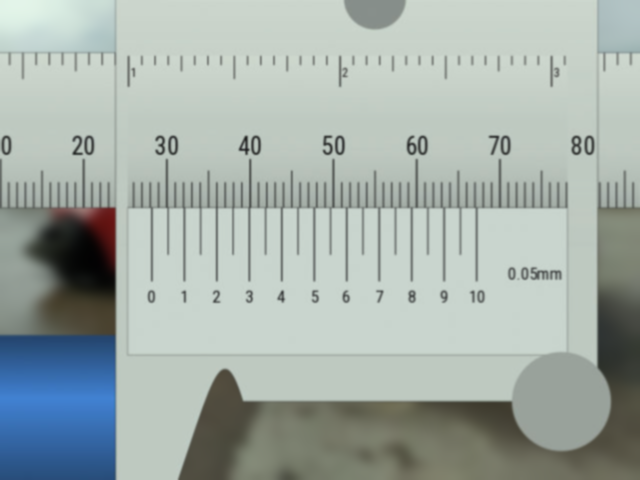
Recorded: 28.2,mm
